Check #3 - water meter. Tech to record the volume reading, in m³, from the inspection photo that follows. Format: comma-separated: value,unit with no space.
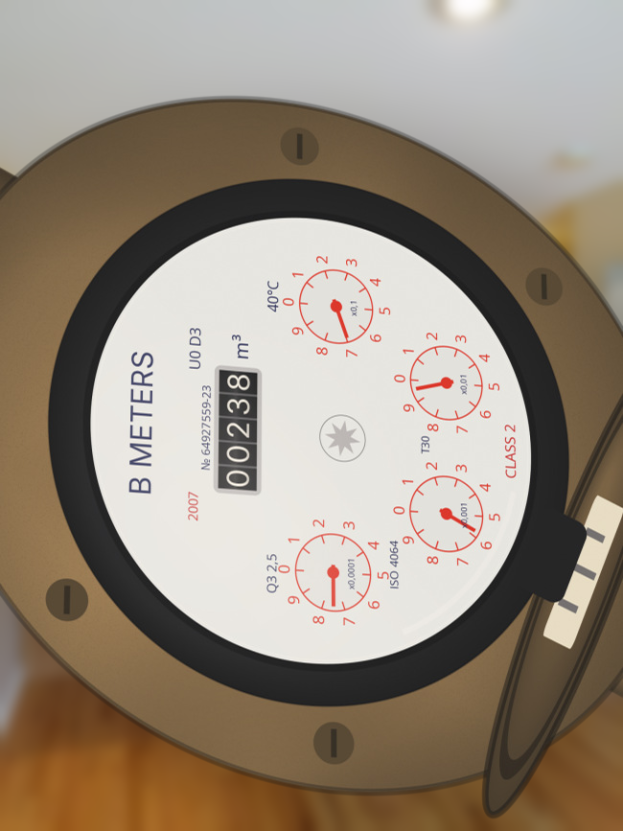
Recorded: 238.6957,m³
